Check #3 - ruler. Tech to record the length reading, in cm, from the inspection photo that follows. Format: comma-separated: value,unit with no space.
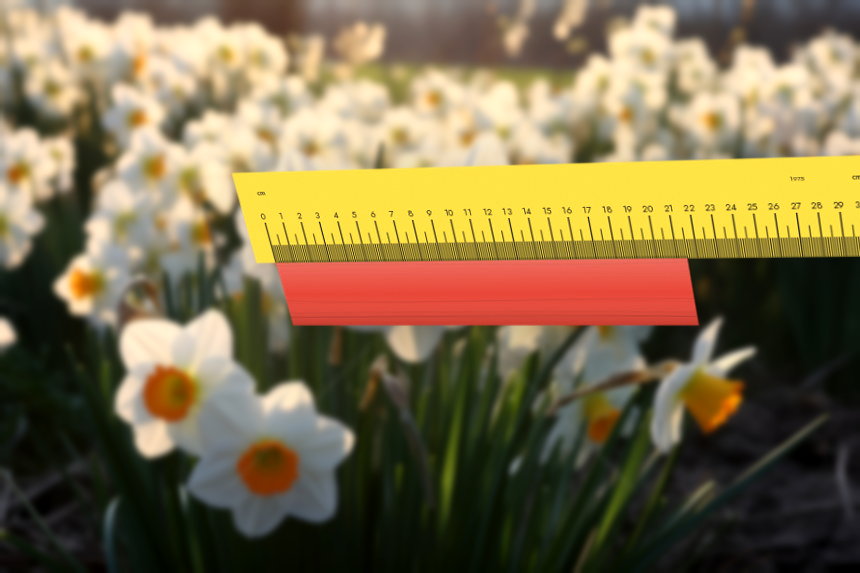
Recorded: 21.5,cm
